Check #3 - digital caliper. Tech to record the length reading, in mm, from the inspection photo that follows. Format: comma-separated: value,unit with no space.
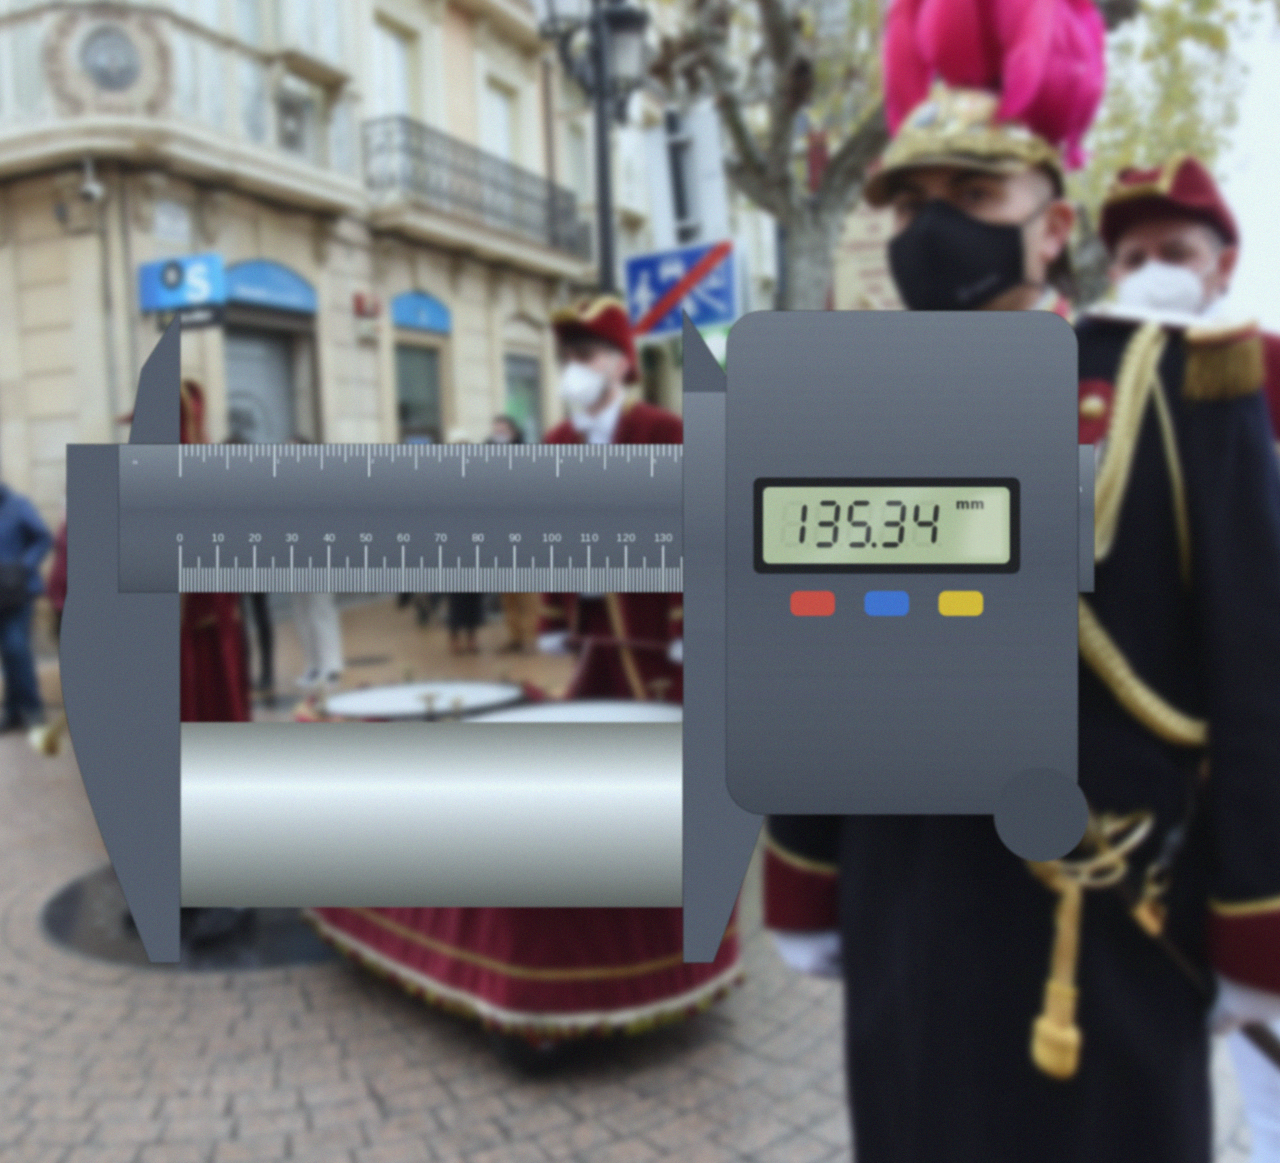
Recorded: 135.34,mm
